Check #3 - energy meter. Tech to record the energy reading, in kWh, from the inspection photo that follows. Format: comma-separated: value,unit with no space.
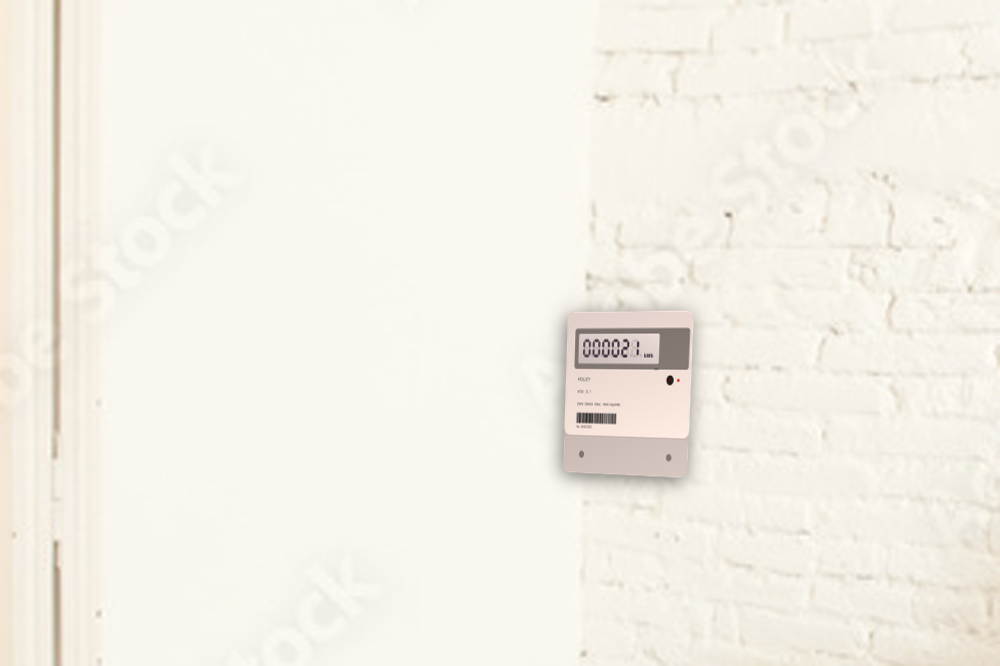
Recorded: 21,kWh
